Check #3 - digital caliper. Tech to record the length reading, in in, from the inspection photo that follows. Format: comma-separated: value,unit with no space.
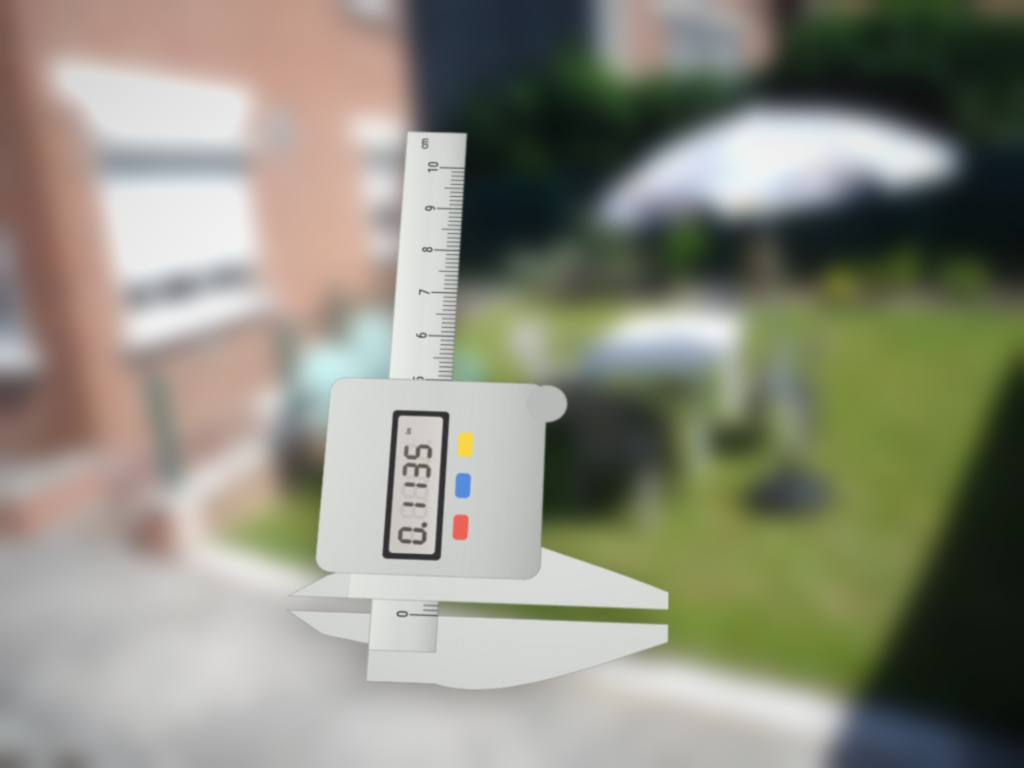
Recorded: 0.1135,in
